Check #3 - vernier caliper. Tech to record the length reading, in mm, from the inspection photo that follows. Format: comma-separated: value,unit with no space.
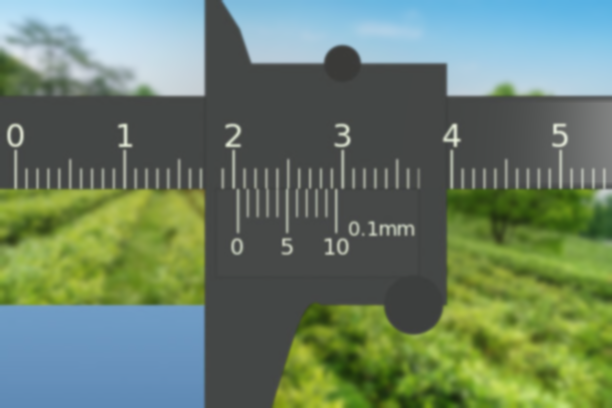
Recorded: 20.4,mm
